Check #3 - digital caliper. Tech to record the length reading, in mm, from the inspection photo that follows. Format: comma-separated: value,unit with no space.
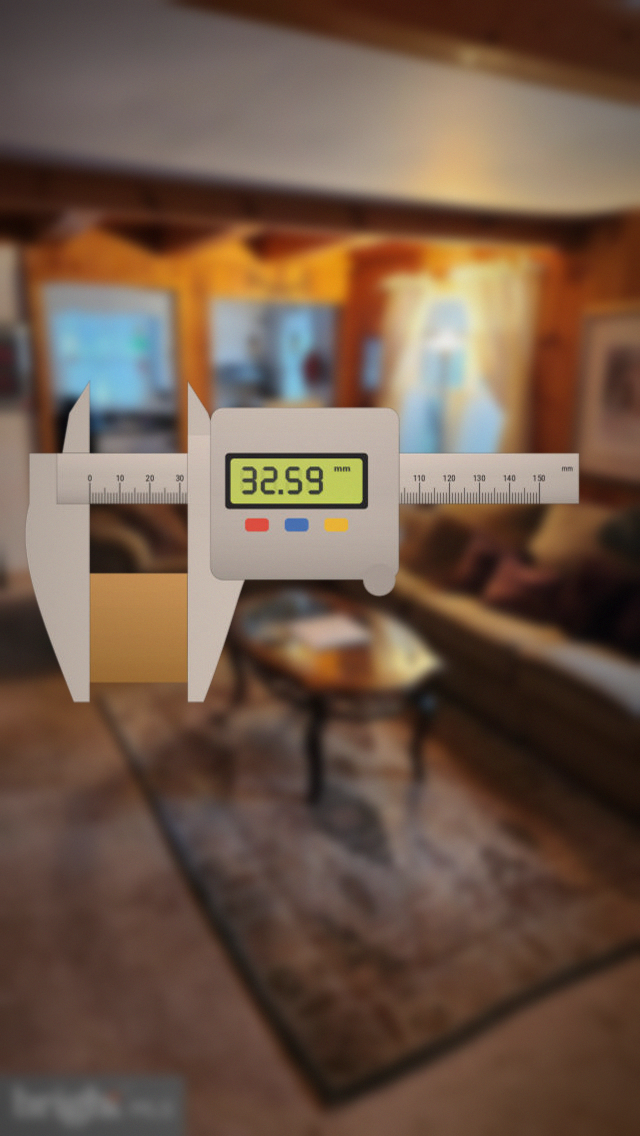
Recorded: 32.59,mm
